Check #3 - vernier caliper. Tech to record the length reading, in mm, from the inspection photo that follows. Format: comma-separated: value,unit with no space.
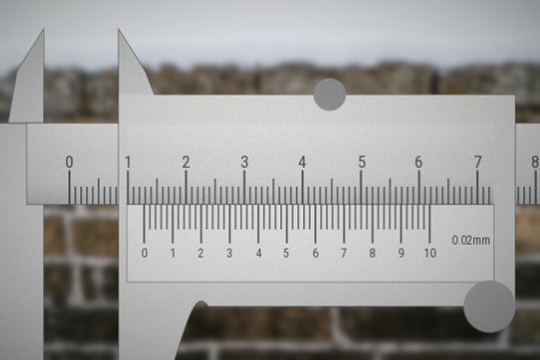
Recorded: 12.8,mm
